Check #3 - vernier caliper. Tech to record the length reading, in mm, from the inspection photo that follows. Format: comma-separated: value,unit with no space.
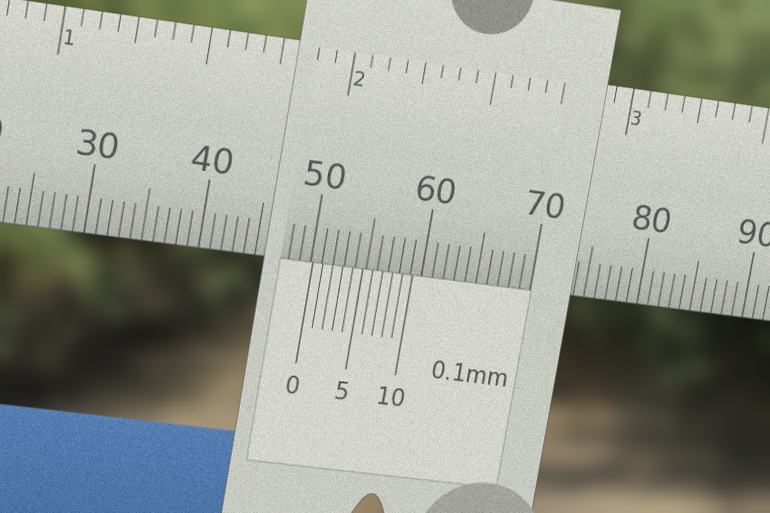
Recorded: 50.2,mm
